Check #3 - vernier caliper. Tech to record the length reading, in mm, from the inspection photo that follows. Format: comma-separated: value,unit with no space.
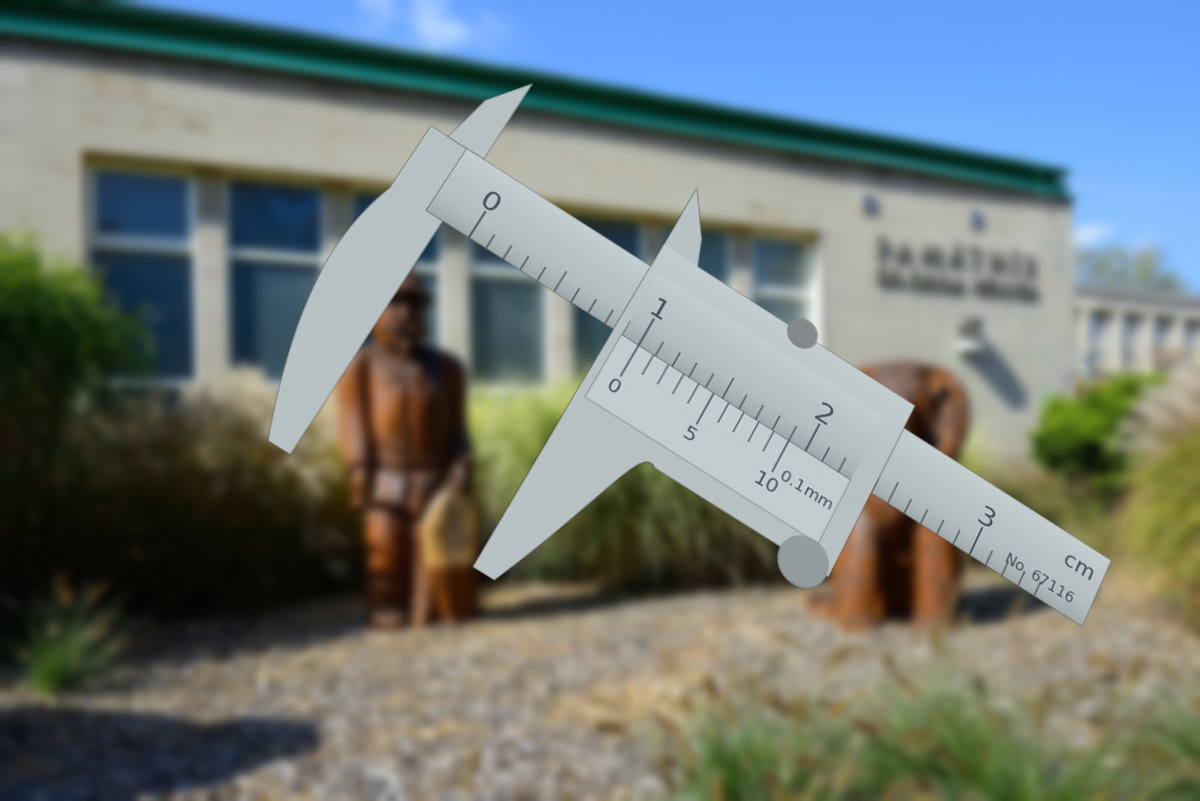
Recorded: 10.0,mm
